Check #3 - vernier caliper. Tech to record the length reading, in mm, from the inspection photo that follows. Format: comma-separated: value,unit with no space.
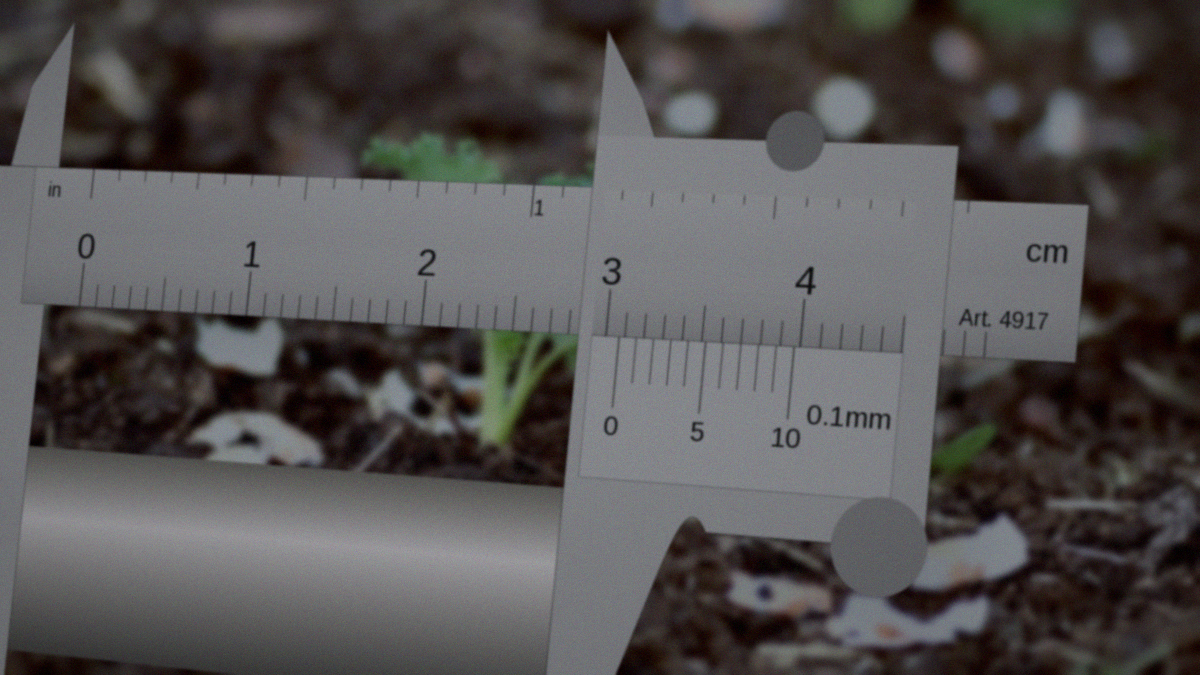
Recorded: 30.7,mm
